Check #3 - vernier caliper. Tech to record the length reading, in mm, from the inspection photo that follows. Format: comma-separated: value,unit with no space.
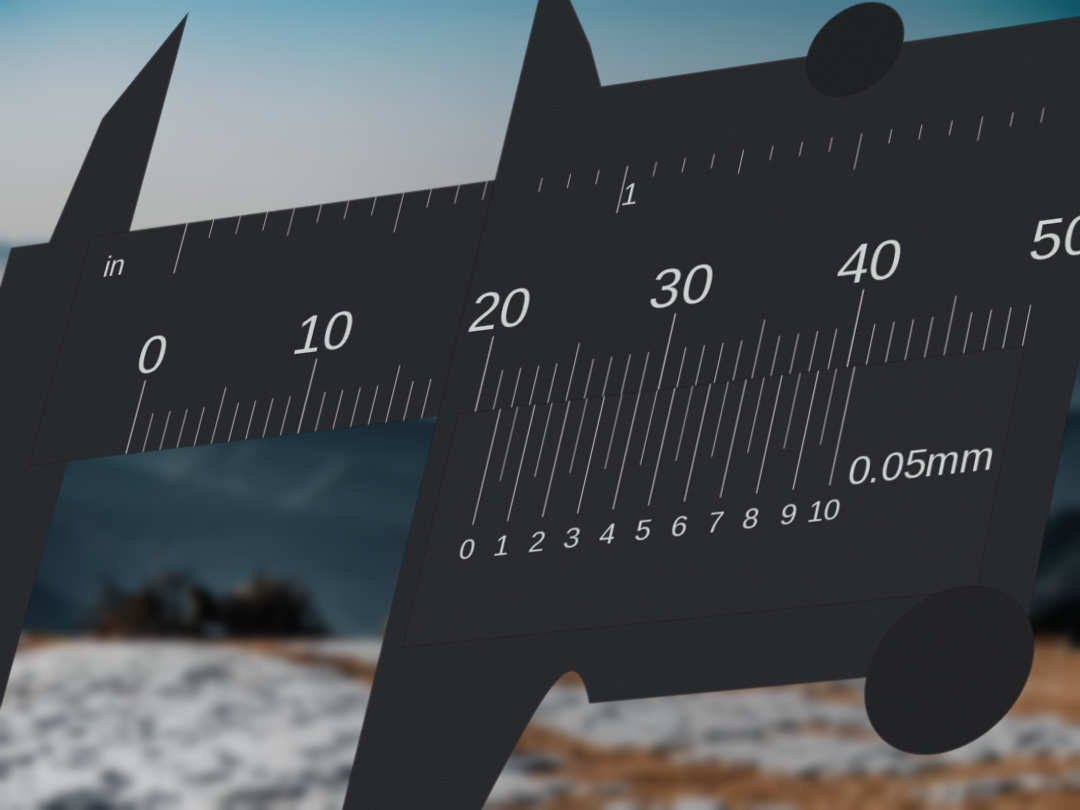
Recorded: 21.4,mm
